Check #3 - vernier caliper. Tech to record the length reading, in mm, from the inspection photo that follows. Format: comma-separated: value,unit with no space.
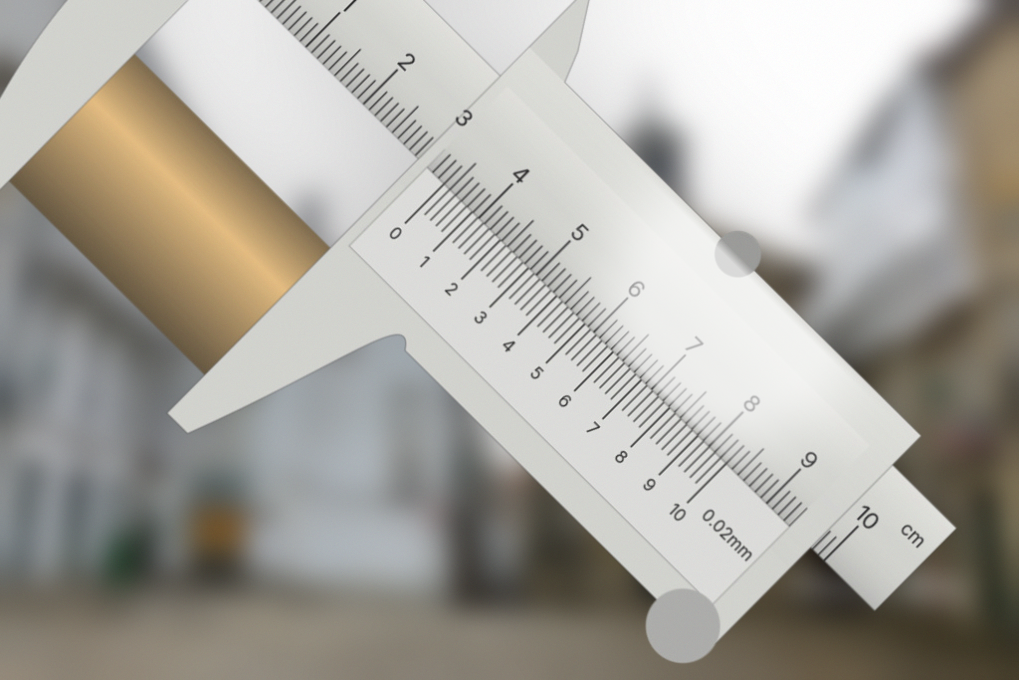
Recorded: 34.0,mm
